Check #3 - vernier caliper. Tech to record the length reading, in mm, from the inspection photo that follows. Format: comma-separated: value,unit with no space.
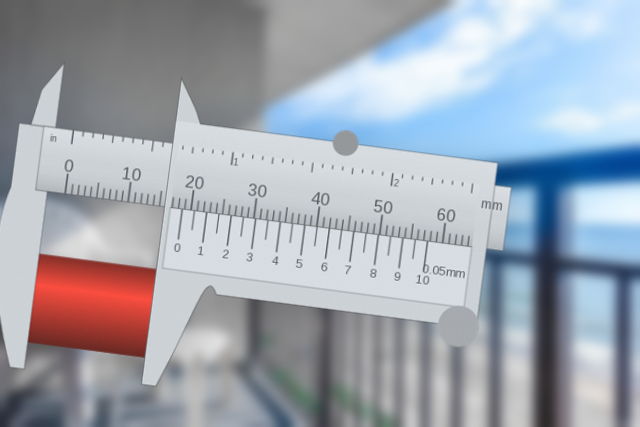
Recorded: 18.6,mm
